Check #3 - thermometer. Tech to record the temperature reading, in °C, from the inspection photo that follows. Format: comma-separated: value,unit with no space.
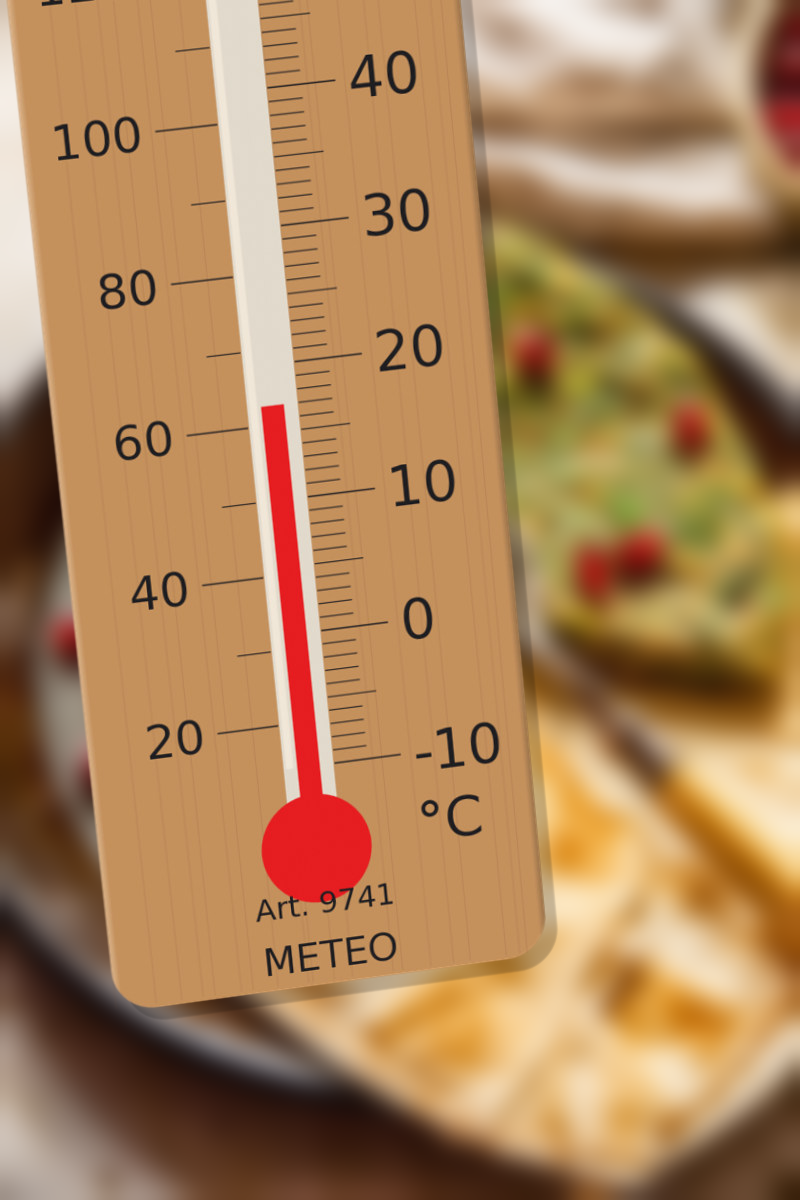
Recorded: 17,°C
